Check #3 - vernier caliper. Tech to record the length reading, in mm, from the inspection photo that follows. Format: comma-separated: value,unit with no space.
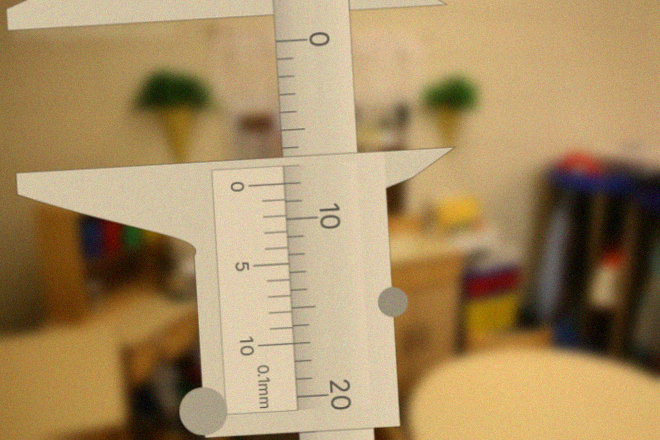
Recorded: 8.0,mm
